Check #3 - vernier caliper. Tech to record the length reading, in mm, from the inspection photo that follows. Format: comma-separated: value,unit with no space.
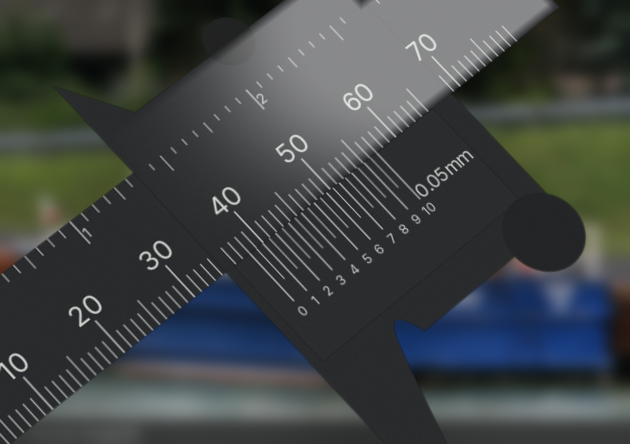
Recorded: 38.0,mm
